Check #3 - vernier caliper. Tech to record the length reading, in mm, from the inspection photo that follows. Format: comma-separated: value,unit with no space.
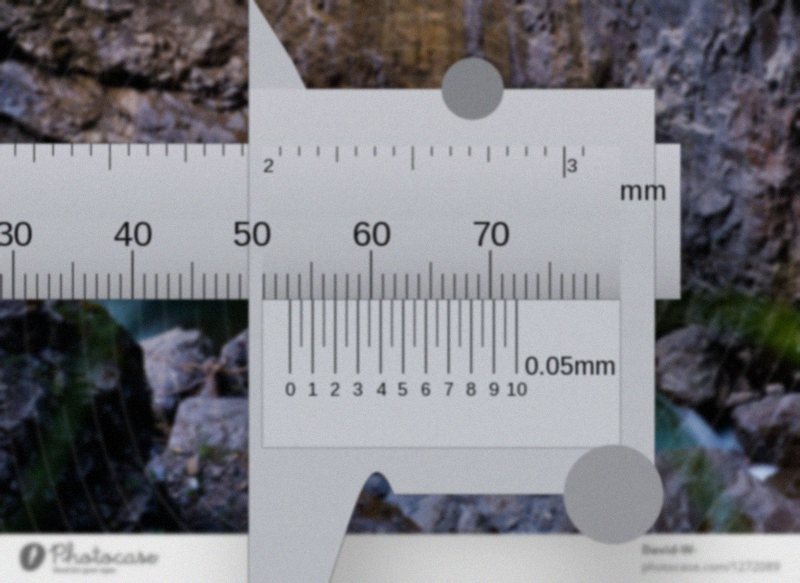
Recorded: 53.2,mm
